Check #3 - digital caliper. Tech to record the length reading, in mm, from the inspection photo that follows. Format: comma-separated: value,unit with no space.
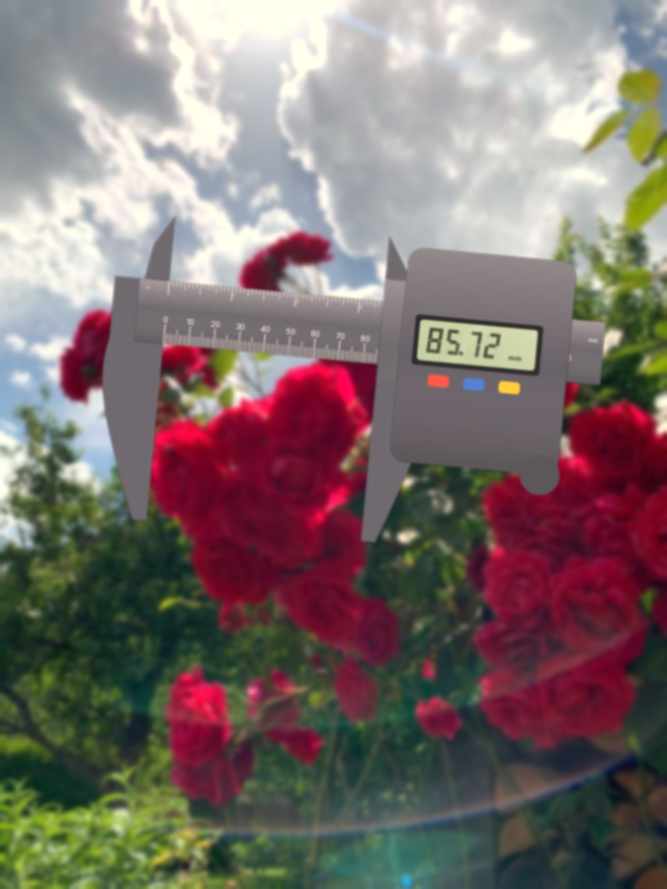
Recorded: 85.72,mm
